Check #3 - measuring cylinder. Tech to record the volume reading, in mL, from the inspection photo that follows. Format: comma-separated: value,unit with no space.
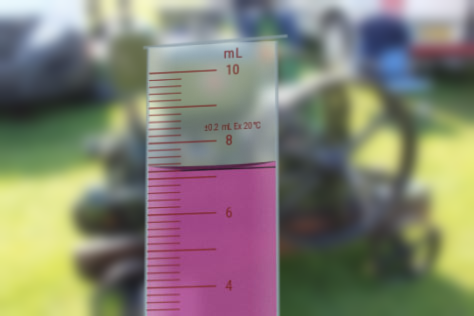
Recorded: 7.2,mL
